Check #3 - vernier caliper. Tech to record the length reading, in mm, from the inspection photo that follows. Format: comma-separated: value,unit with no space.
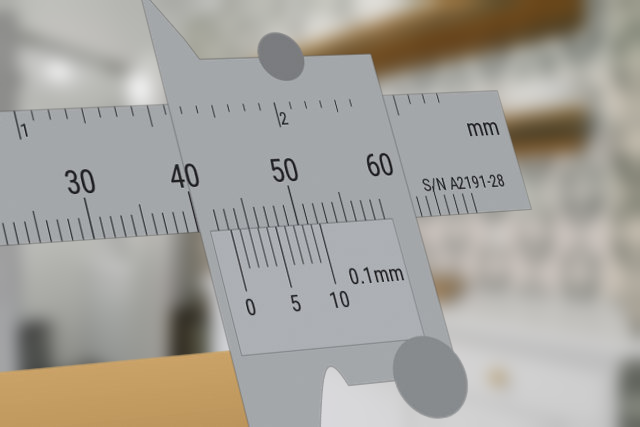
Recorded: 43.2,mm
